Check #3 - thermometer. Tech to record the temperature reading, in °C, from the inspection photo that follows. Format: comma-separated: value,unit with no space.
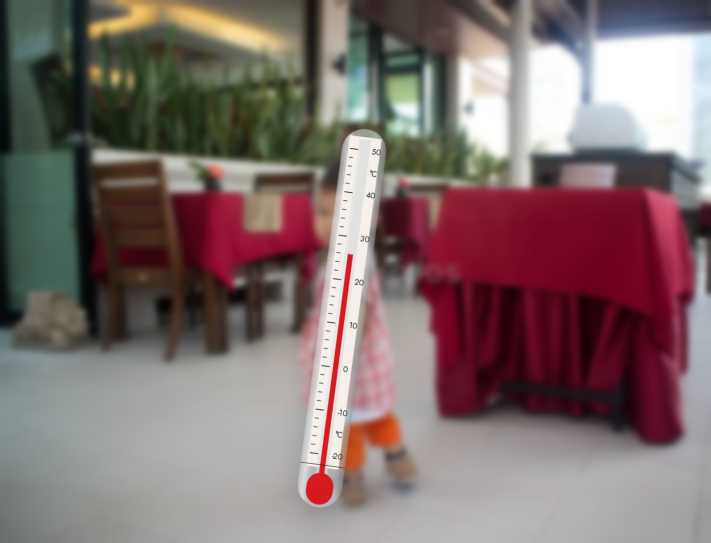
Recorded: 26,°C
